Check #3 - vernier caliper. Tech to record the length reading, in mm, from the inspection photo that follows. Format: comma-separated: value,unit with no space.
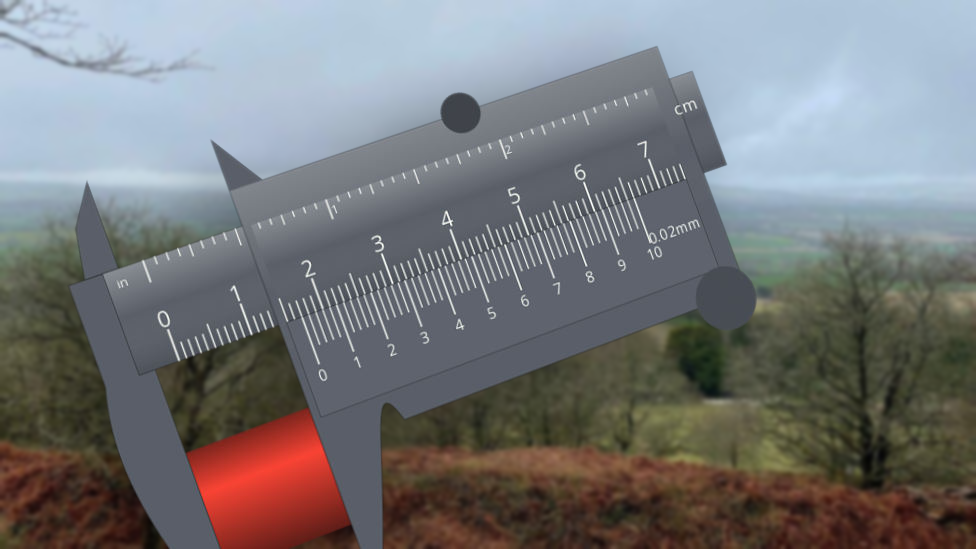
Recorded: 17.0,mm
